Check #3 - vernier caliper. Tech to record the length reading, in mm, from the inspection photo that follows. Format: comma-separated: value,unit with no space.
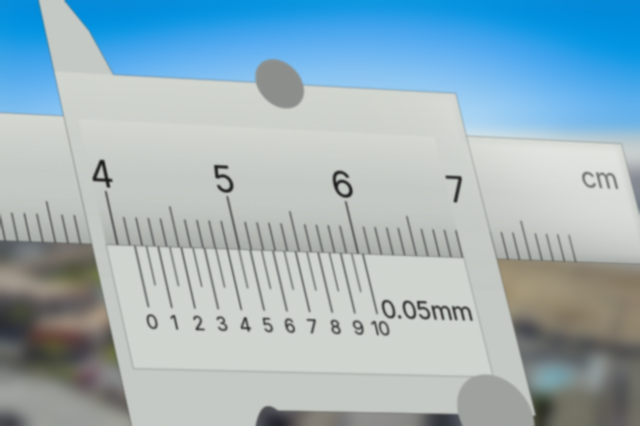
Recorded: 41.4,mm
